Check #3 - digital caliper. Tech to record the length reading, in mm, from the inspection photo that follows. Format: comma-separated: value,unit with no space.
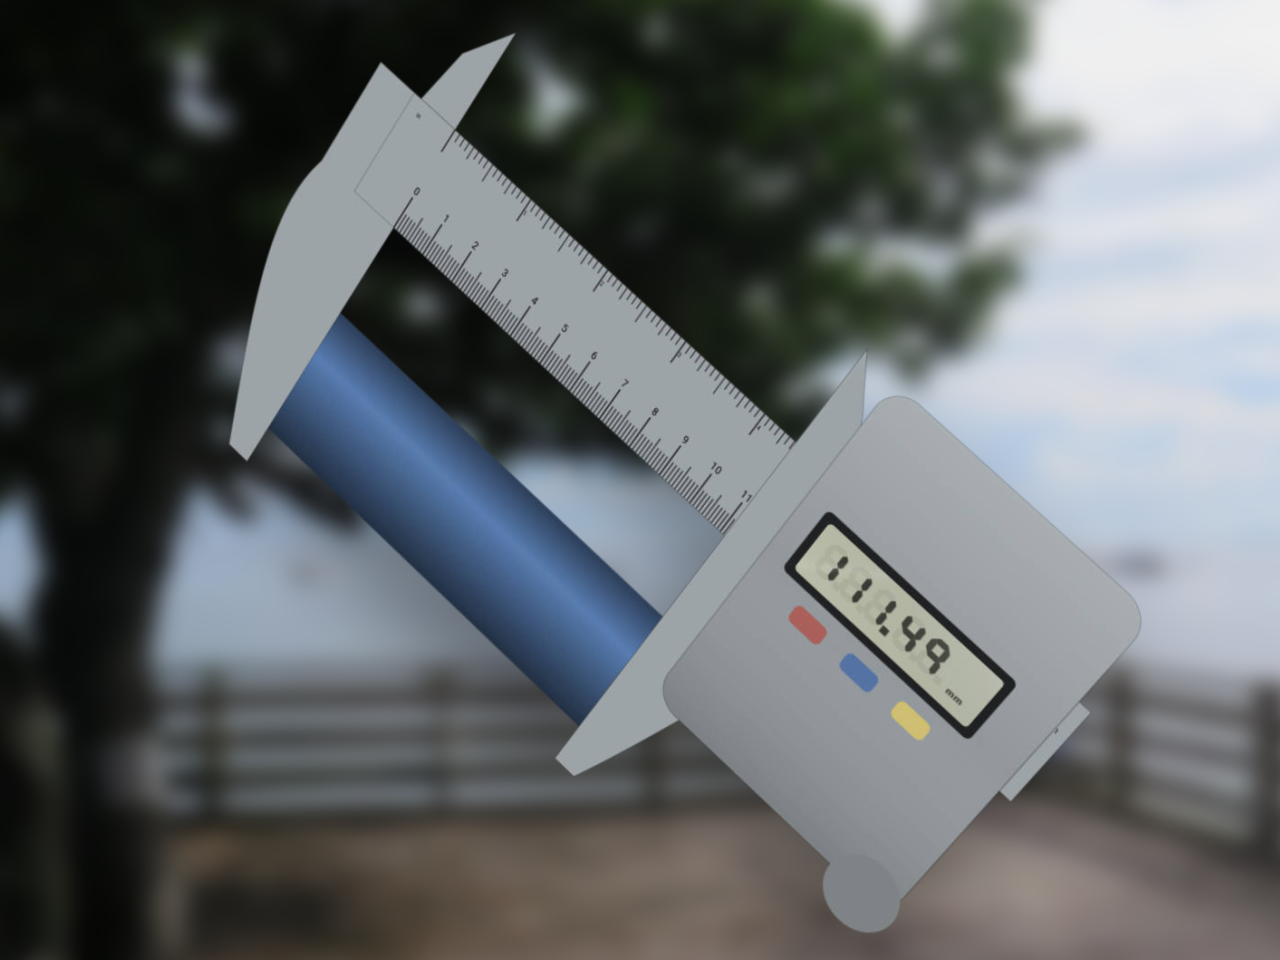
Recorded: 111.49,mm
